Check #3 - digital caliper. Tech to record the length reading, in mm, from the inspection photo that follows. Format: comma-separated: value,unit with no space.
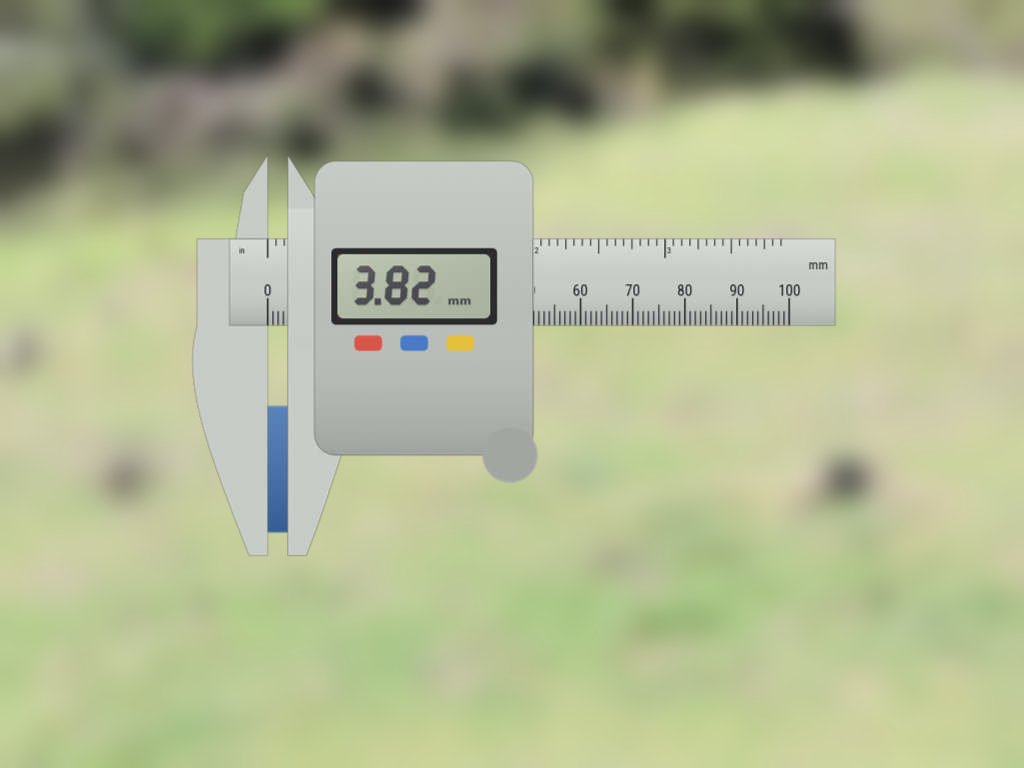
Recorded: 3.82,mm
